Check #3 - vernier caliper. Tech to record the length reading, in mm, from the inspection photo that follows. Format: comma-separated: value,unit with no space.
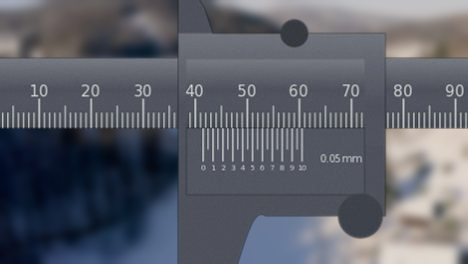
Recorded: 41.5,mm
